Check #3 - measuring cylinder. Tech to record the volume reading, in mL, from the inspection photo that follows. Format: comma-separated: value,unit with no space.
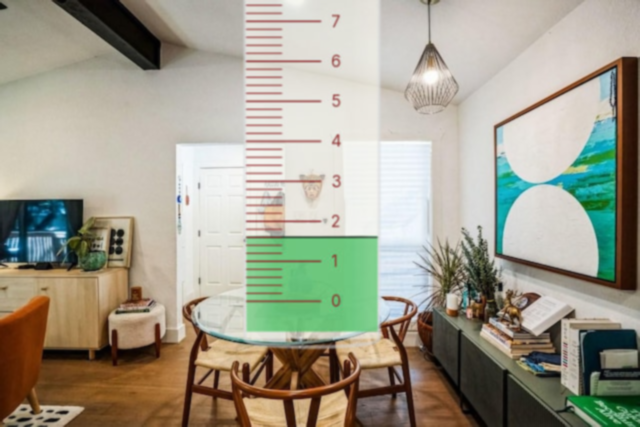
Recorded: 1.6,mL
